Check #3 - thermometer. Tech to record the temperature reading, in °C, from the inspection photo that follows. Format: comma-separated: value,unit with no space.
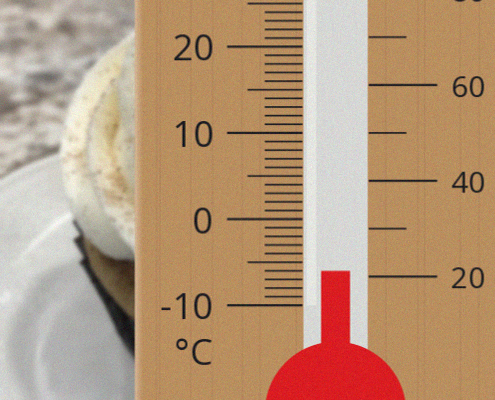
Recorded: -6,°C
